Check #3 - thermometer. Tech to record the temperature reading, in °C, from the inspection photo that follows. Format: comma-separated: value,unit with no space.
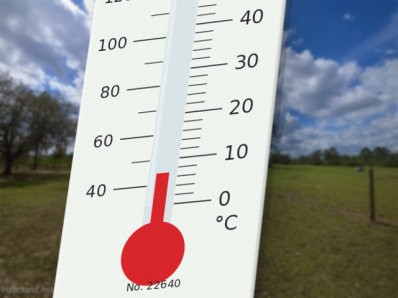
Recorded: 7,°C
